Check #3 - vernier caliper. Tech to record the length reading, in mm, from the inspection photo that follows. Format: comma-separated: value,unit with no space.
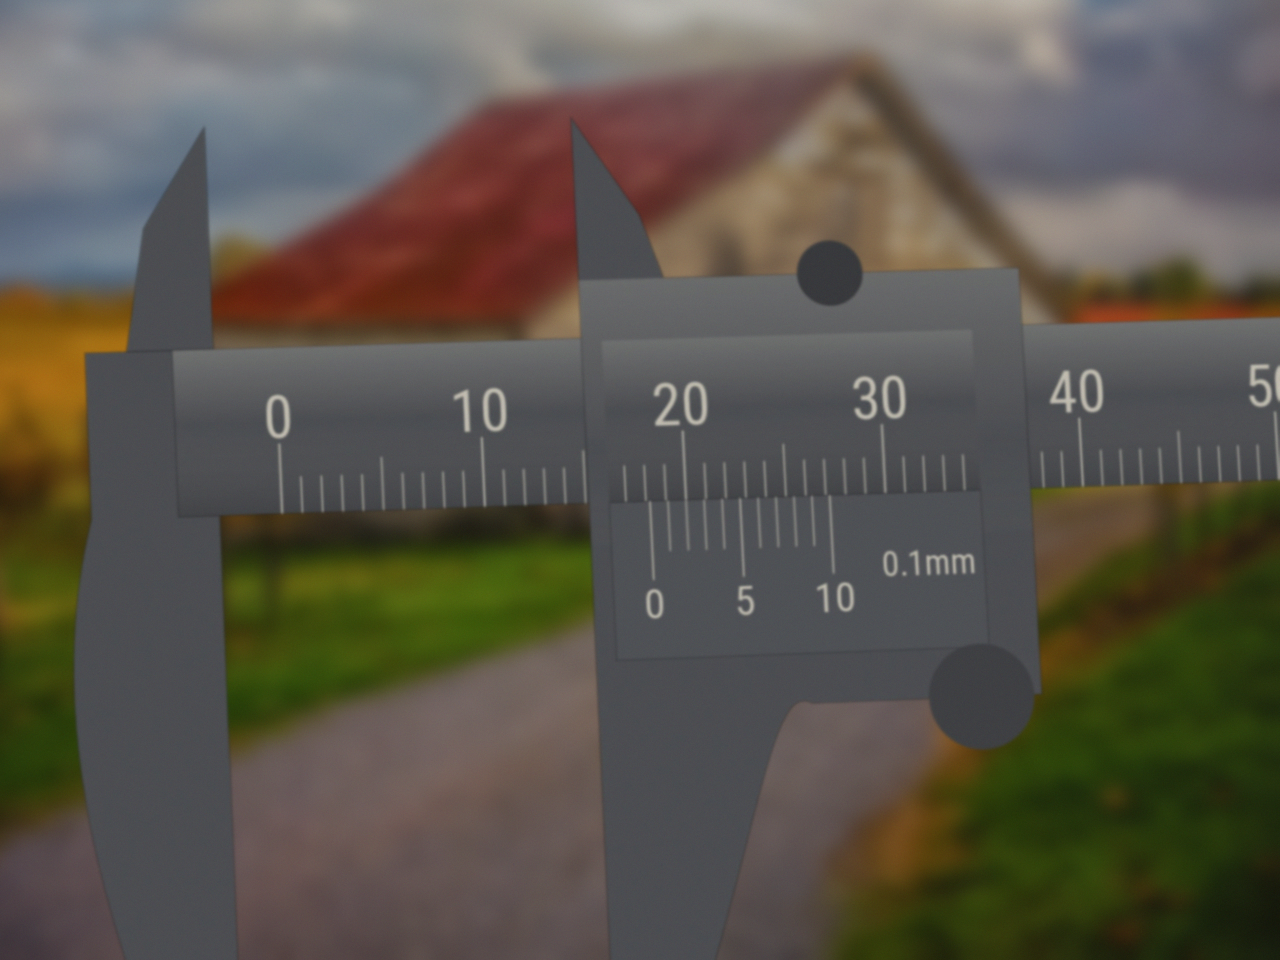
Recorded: 18.2,mm
